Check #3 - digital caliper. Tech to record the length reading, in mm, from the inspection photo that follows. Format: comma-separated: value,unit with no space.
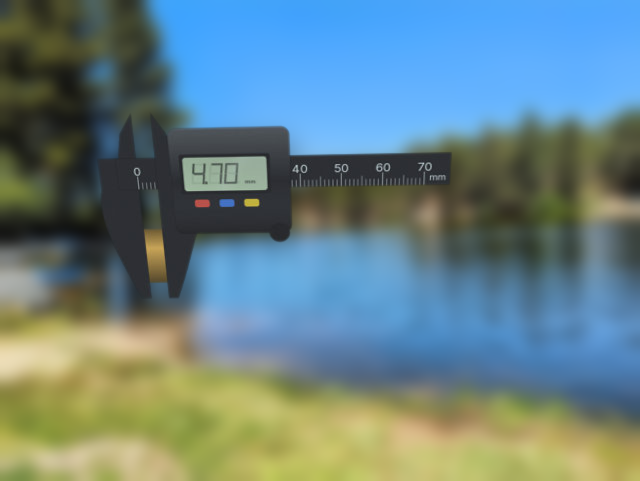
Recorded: 4.70,mm
